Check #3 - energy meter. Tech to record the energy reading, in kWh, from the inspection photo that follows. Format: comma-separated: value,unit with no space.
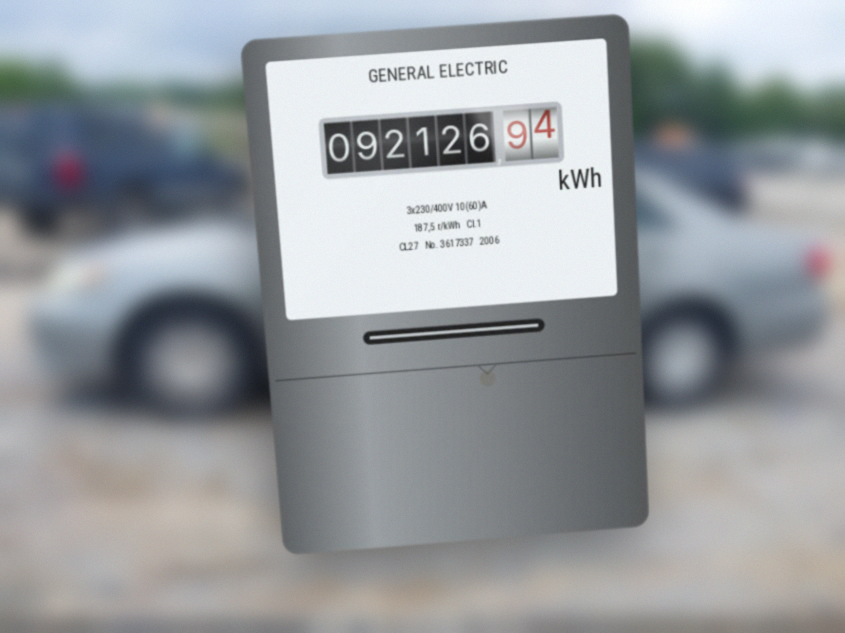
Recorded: 92126.94,kWh
